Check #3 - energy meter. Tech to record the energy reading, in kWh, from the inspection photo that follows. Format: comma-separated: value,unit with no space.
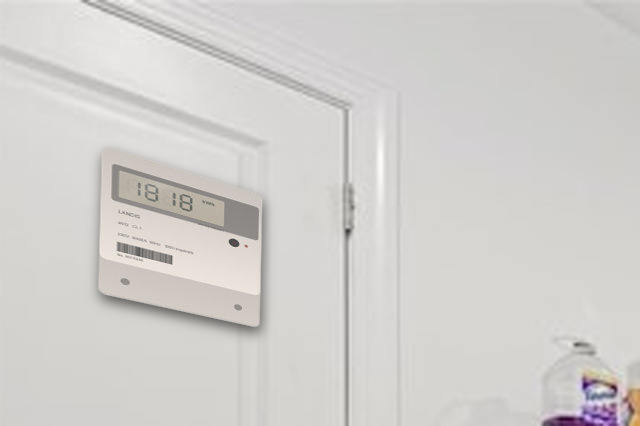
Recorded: 1818,kWh
